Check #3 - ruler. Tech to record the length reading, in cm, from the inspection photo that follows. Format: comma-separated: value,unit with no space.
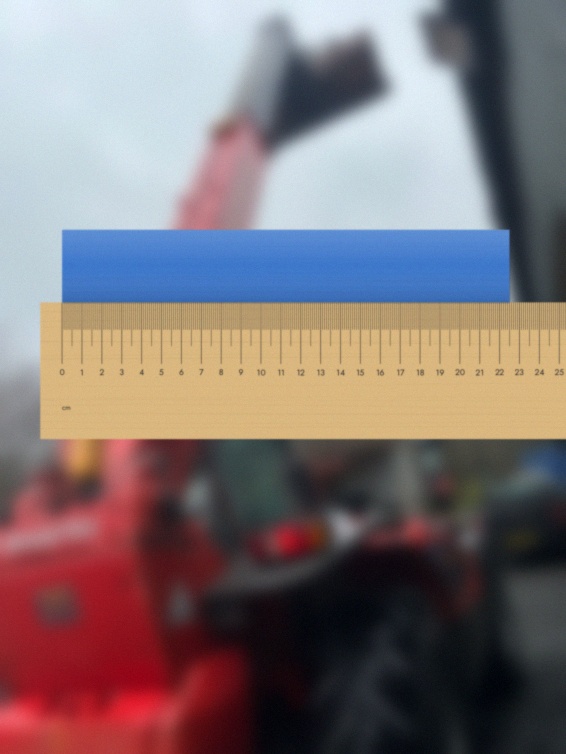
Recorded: 22.5,cm
